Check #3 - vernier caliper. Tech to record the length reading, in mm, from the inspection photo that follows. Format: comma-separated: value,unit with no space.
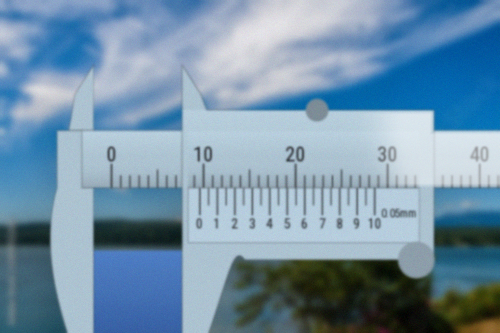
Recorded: 9.6,mm
